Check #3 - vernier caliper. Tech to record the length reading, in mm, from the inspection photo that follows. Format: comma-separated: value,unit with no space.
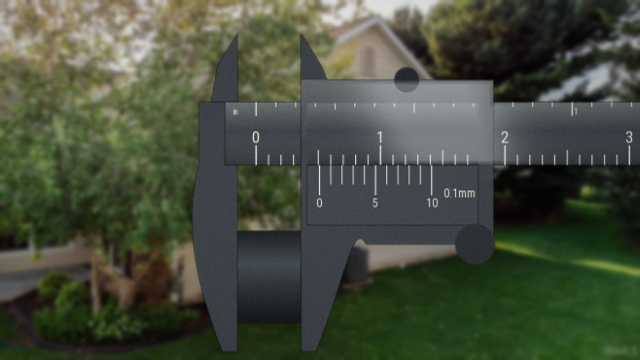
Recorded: 5.1,mm
